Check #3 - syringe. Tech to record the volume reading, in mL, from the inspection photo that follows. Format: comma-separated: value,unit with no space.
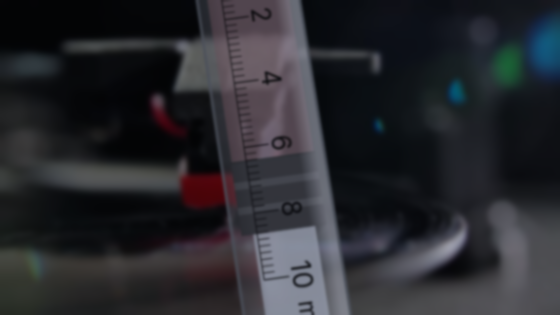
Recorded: 6.4,mL
